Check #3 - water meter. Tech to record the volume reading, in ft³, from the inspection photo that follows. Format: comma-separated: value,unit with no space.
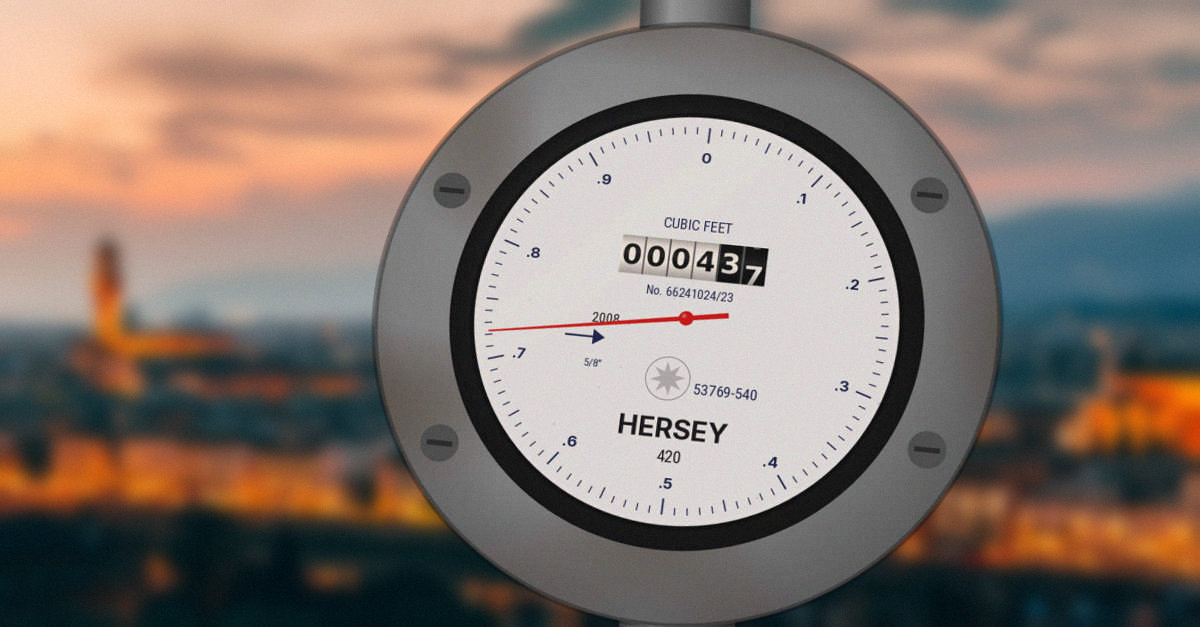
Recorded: 436.72,ft³
